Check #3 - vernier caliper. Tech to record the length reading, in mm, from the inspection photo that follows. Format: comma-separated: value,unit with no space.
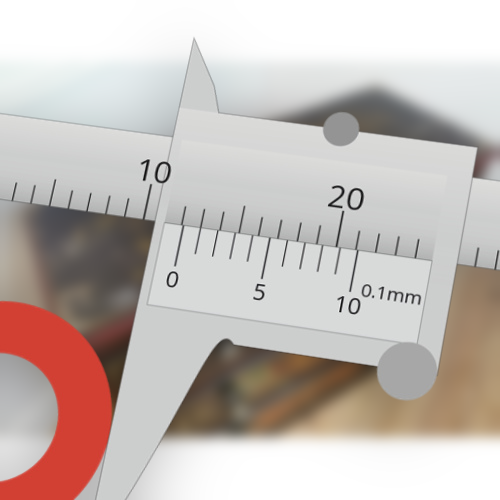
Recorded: 12.1,mm
